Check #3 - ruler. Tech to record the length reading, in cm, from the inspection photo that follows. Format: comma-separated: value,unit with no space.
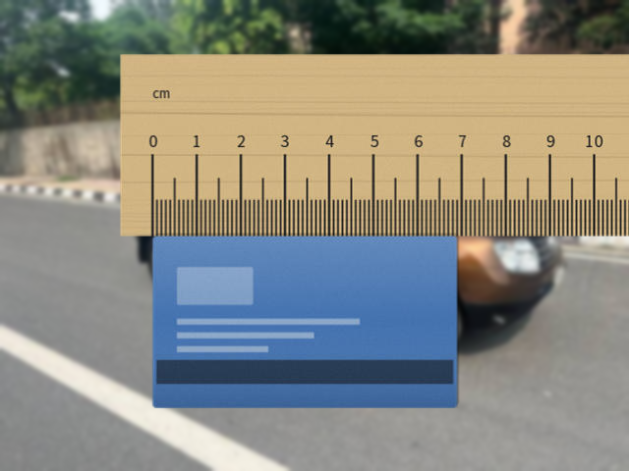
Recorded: 6.9,cm
